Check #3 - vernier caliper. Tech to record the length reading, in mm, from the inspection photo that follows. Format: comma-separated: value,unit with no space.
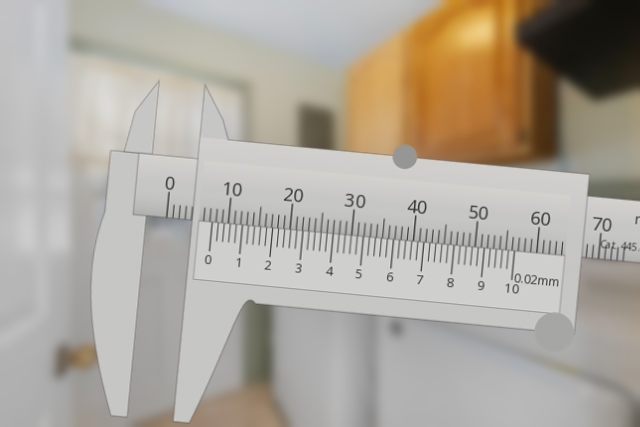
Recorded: 7.4,mm
